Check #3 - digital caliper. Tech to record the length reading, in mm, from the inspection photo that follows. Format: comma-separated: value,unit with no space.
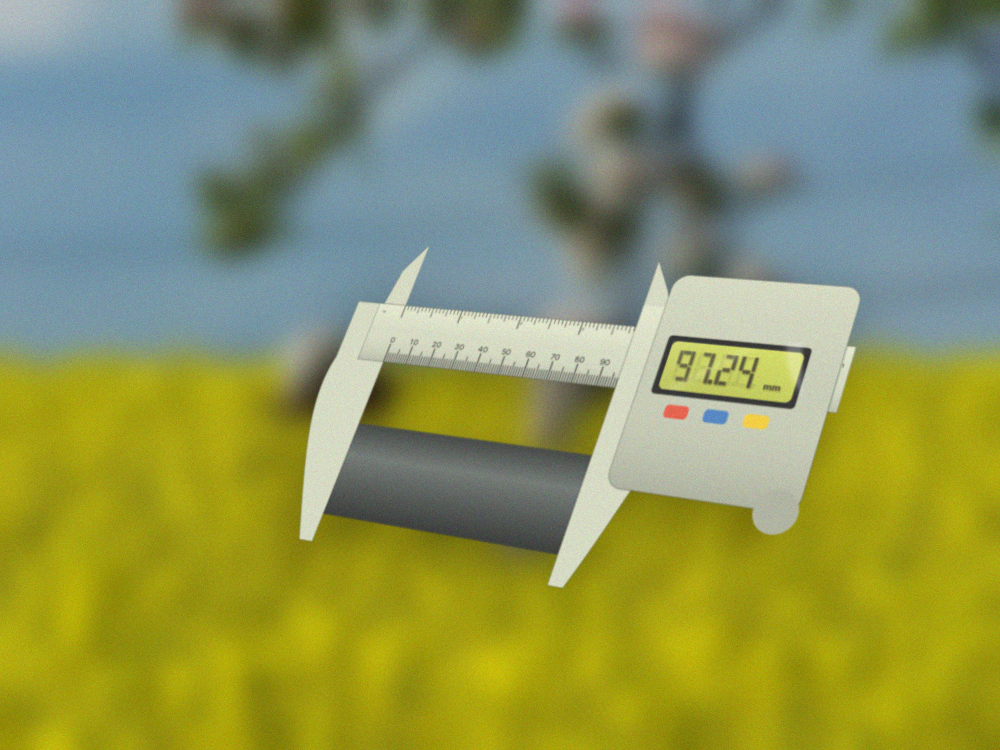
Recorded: 97.24,mm
